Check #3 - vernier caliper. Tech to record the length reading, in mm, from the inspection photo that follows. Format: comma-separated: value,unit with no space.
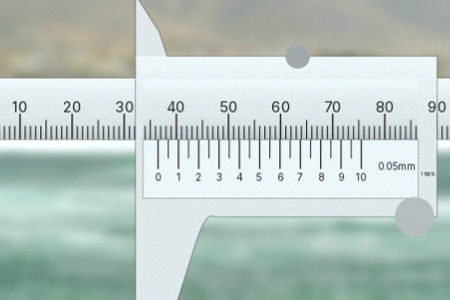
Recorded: 36.5,mm
